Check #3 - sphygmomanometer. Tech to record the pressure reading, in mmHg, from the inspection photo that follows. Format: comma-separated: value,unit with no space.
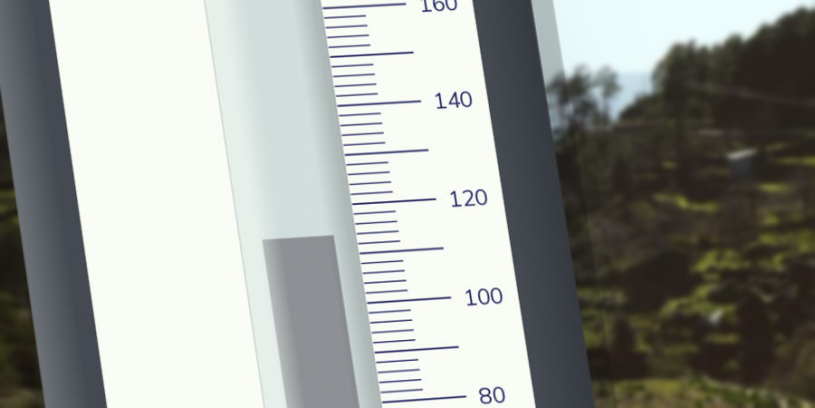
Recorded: 114,mmHg
